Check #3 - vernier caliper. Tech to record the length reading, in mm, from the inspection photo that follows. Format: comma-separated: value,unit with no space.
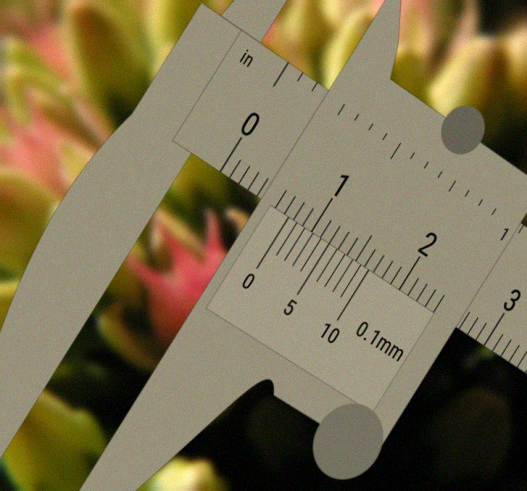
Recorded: 7.5,mm
